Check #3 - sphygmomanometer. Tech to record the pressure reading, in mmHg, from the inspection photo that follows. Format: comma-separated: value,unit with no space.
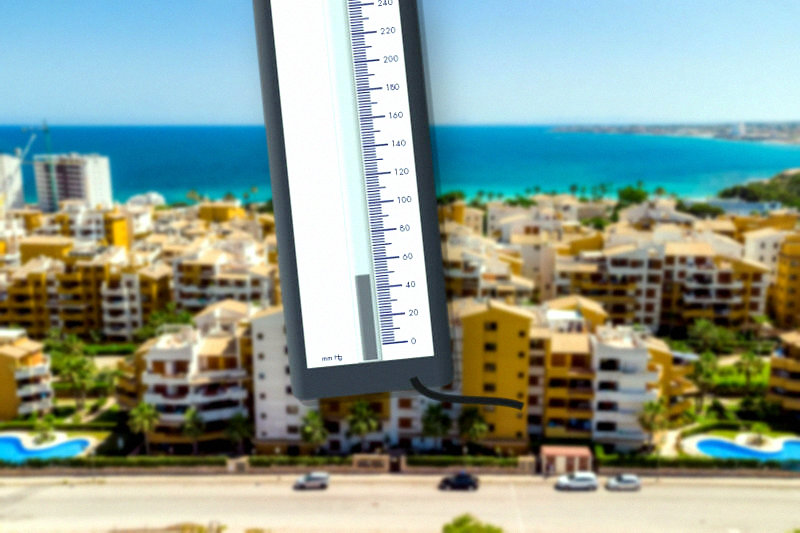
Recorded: 50,mmHg
